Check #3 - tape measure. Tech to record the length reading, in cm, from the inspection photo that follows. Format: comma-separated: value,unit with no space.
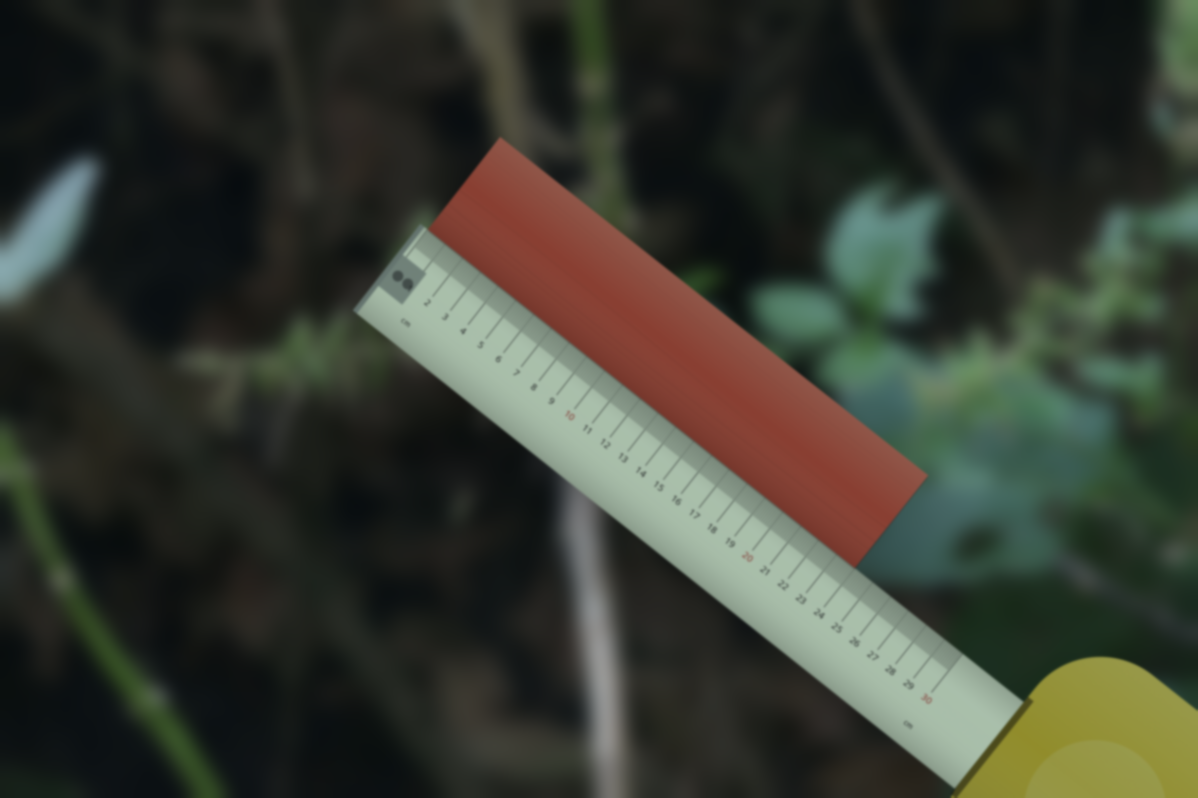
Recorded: 24,cm
